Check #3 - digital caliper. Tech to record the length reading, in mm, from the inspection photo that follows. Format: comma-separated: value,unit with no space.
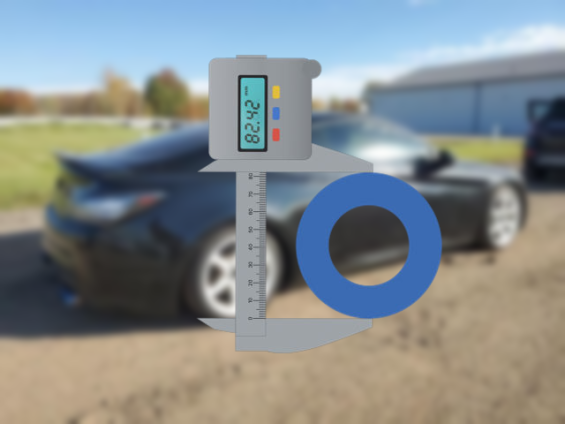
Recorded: 82.42,mm
